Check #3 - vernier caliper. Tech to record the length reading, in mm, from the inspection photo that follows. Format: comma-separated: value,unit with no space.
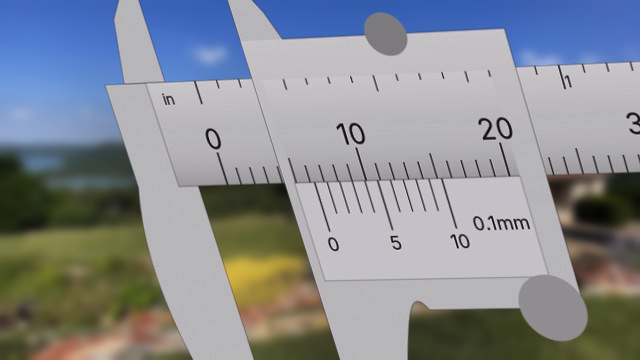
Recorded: 6.3,mm
